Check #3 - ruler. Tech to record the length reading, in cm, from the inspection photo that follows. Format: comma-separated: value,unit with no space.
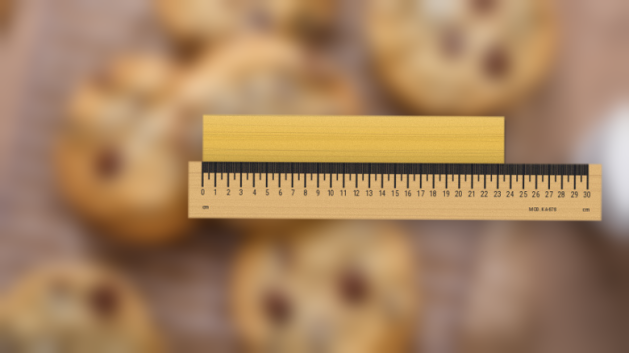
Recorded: 23.5,cm
